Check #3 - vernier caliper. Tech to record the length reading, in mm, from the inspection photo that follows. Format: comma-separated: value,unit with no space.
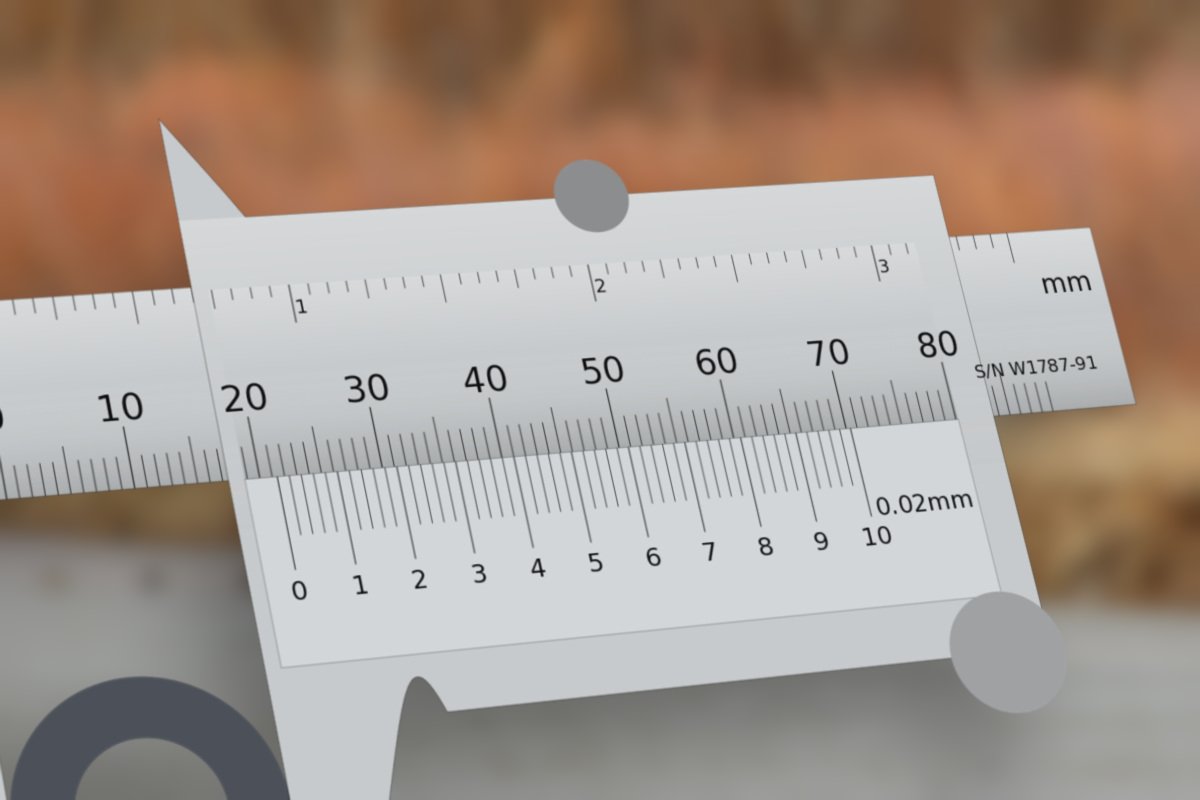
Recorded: 21.4,mm
